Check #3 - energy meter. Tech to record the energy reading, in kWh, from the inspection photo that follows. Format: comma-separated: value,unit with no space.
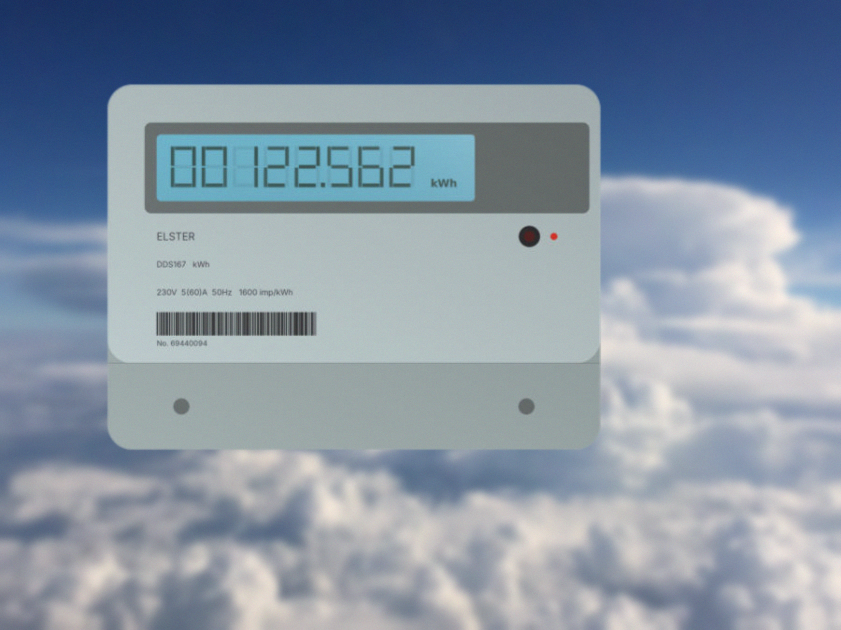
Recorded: 122.562,kWh
